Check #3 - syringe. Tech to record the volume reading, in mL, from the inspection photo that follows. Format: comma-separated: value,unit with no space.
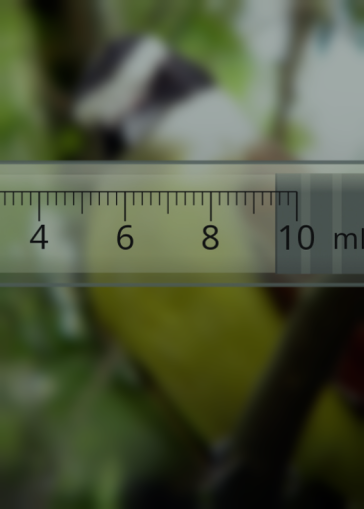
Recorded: 9.5,mL
